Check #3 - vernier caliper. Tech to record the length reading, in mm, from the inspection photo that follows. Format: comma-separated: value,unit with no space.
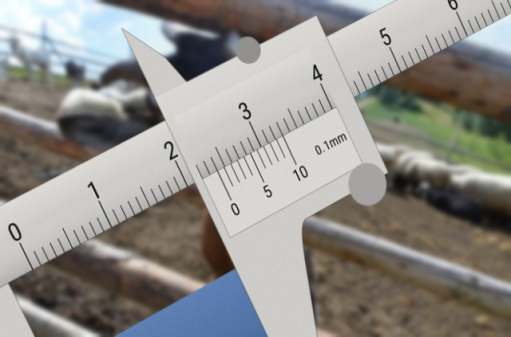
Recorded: 24.0,mm
